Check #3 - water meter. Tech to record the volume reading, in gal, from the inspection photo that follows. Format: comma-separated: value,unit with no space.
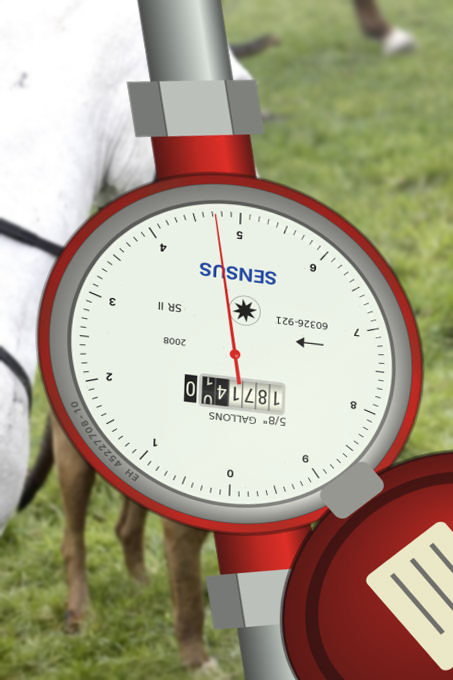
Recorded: 1871404.7,gal
